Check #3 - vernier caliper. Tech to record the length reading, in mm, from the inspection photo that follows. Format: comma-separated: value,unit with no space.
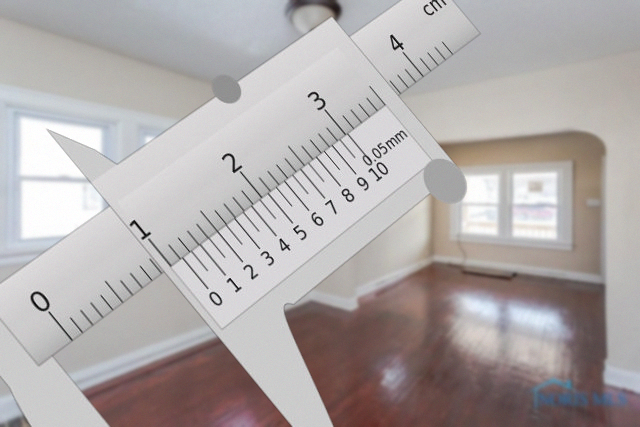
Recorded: 11.2,mm
